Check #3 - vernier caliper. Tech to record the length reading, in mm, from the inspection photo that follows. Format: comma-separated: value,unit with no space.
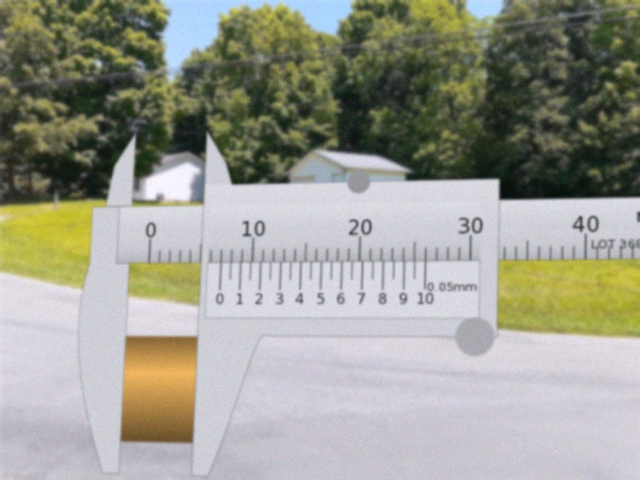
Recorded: 7.0,mm
